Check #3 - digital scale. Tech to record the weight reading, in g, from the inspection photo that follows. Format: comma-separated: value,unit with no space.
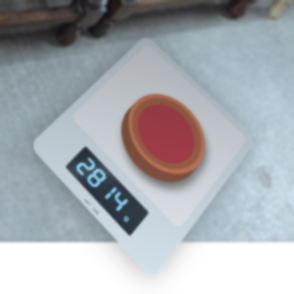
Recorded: 2814,g
